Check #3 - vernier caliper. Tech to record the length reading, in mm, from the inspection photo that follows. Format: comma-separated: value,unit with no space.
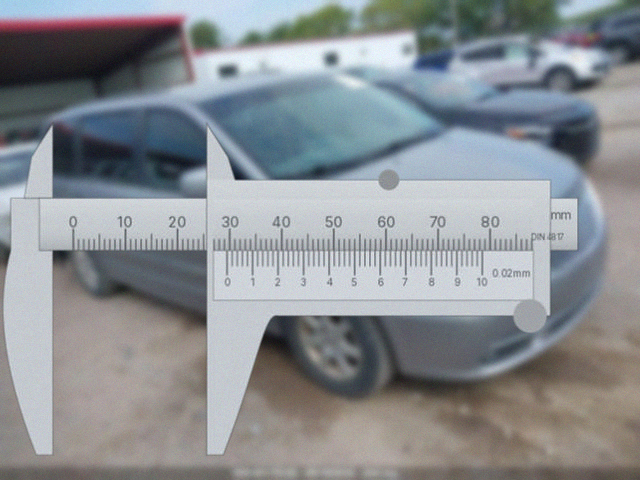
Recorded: 29.5,mm
